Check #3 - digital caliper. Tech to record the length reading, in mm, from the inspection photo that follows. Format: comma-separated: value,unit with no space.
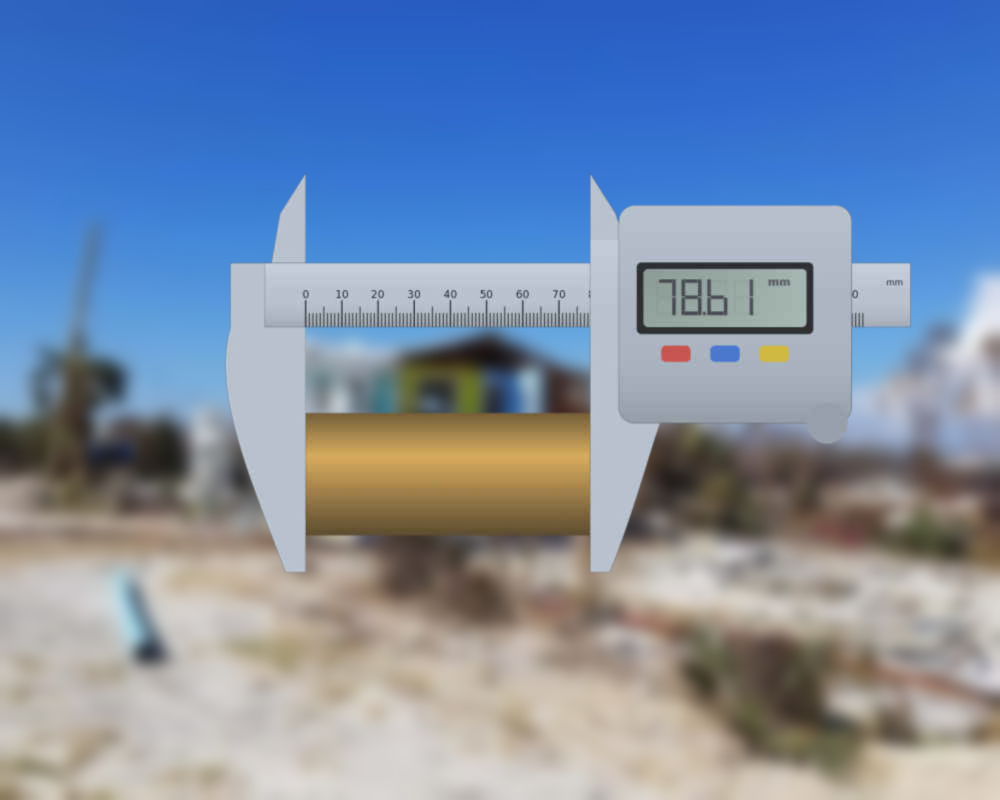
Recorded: 78.61,mm
